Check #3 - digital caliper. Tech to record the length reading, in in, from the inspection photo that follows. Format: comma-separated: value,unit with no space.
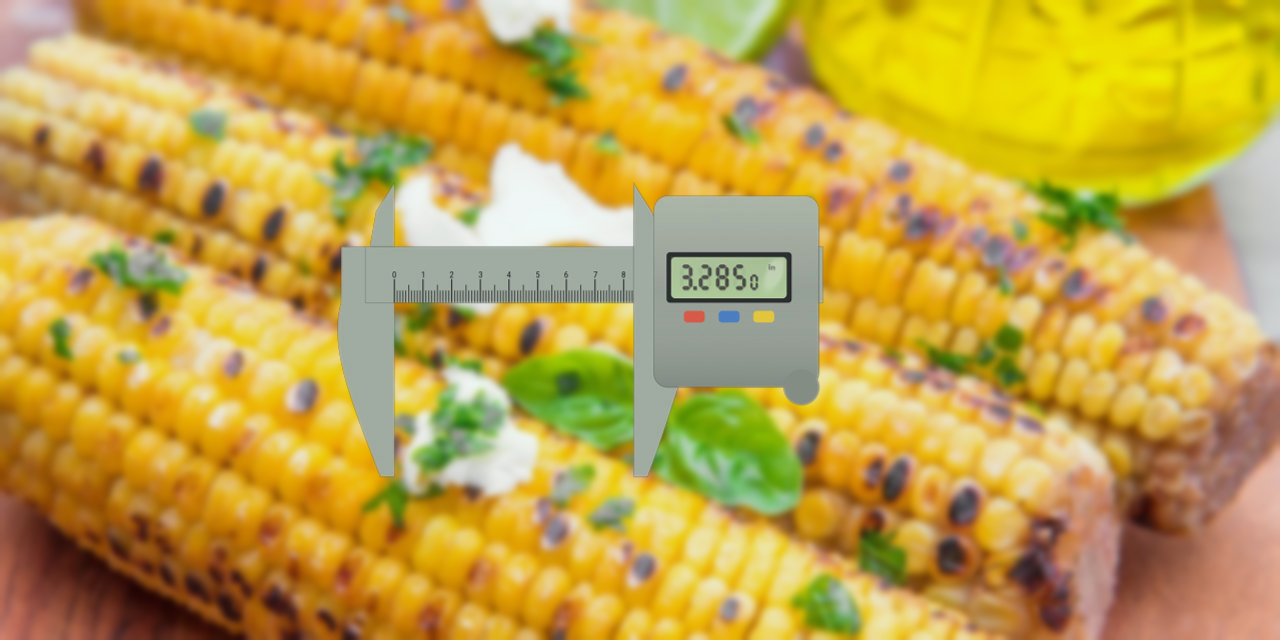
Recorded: 3.2850,in
